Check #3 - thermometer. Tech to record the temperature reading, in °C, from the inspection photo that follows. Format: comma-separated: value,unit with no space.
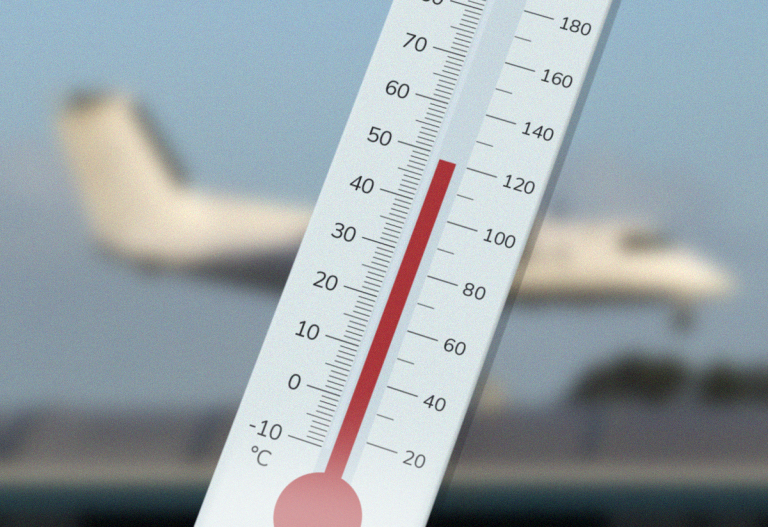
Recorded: 49,°C
